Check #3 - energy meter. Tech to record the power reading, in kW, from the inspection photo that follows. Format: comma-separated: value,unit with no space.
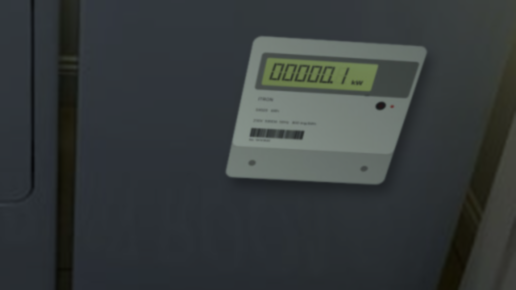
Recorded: 0.1,kW
